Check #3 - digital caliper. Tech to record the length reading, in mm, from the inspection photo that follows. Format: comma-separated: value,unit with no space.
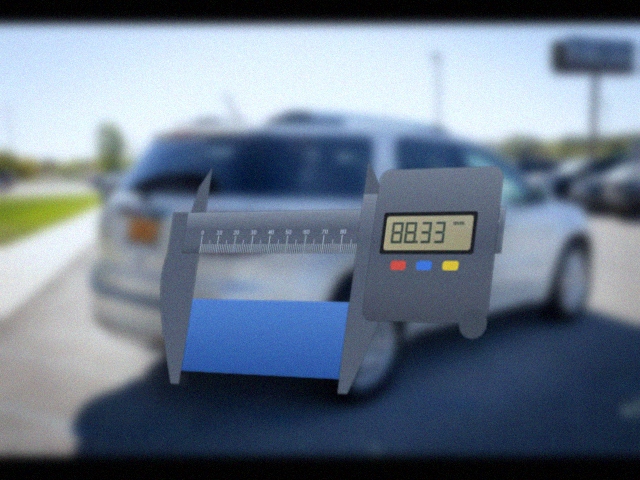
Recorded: 88.33,mm
